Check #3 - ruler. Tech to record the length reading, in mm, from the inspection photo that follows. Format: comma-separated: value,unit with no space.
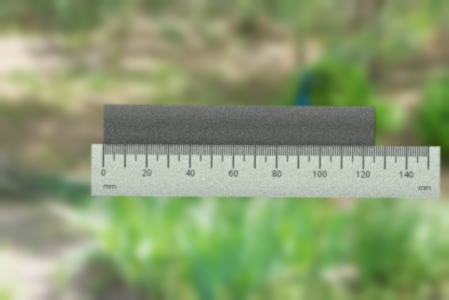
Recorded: 125,mm
